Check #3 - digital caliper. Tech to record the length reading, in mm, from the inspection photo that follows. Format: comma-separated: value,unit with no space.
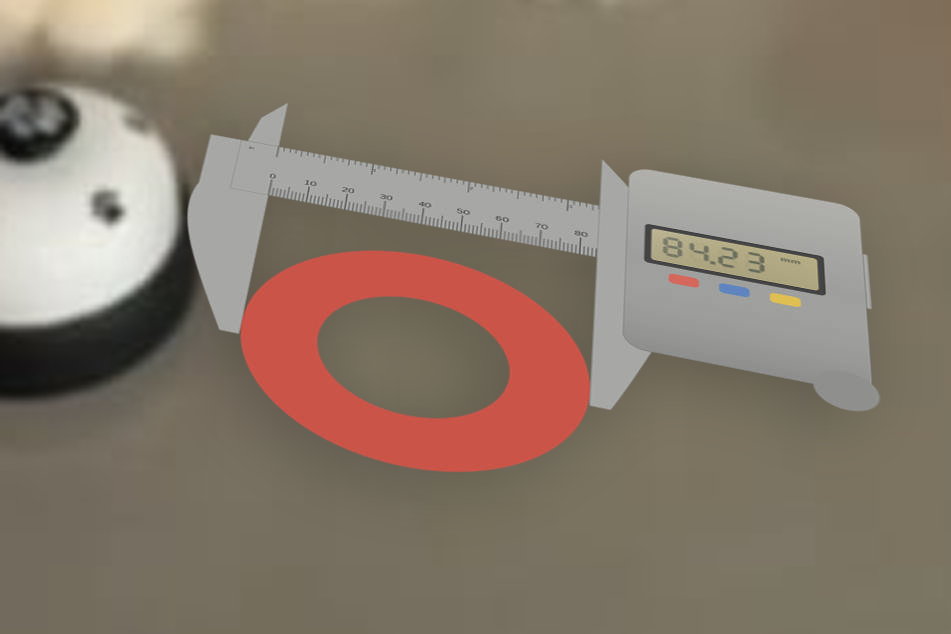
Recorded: 84.23,mm
